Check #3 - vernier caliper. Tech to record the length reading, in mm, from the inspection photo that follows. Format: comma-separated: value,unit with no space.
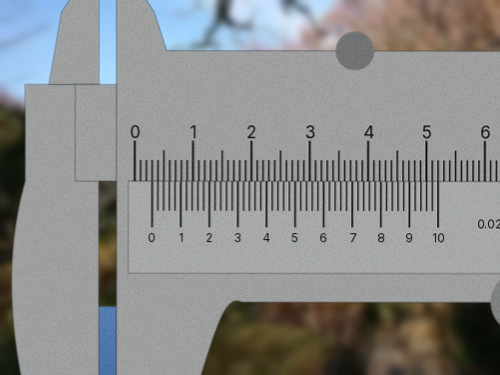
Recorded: 3.0,mm
